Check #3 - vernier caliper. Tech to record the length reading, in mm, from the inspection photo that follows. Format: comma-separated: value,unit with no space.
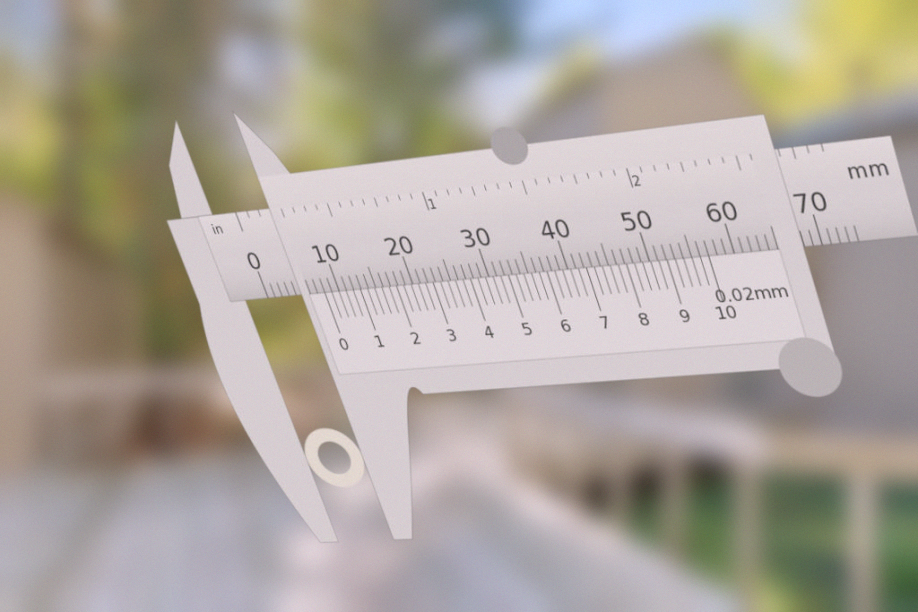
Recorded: 8.0,mm
